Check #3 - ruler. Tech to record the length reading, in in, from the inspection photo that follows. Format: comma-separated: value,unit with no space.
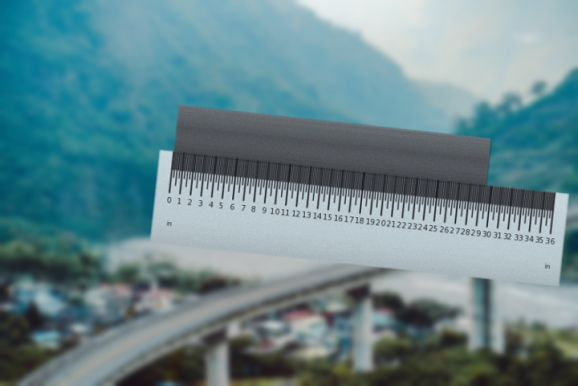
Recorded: 29.5,in
